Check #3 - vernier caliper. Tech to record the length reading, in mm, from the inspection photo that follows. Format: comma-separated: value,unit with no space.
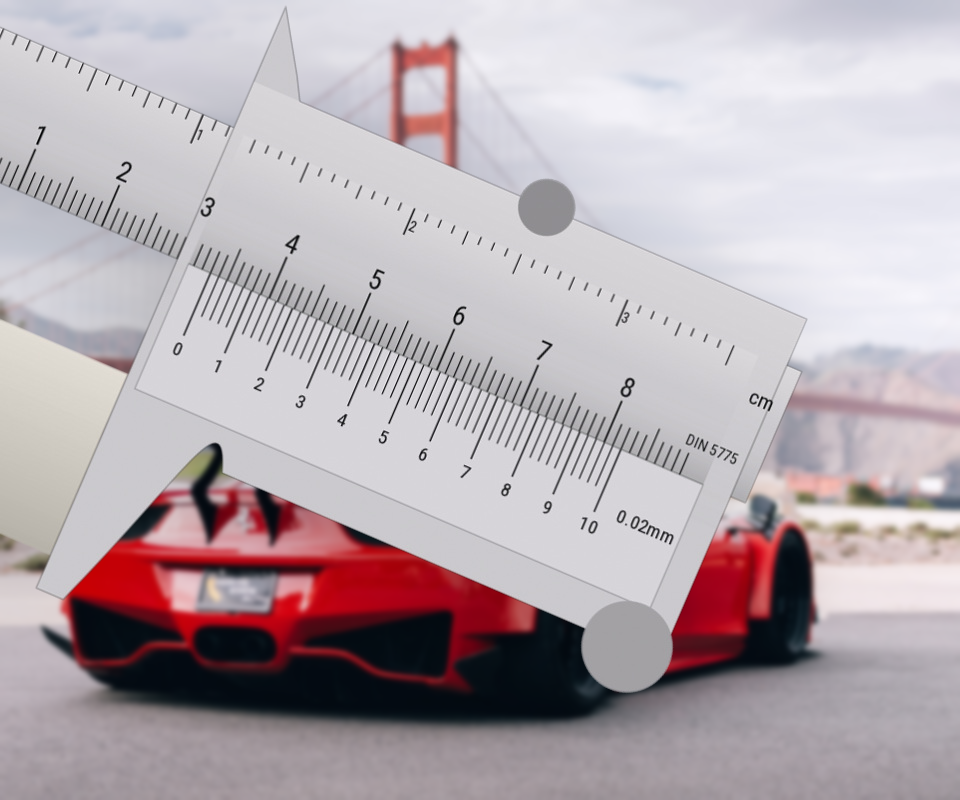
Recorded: 33.0,mm
